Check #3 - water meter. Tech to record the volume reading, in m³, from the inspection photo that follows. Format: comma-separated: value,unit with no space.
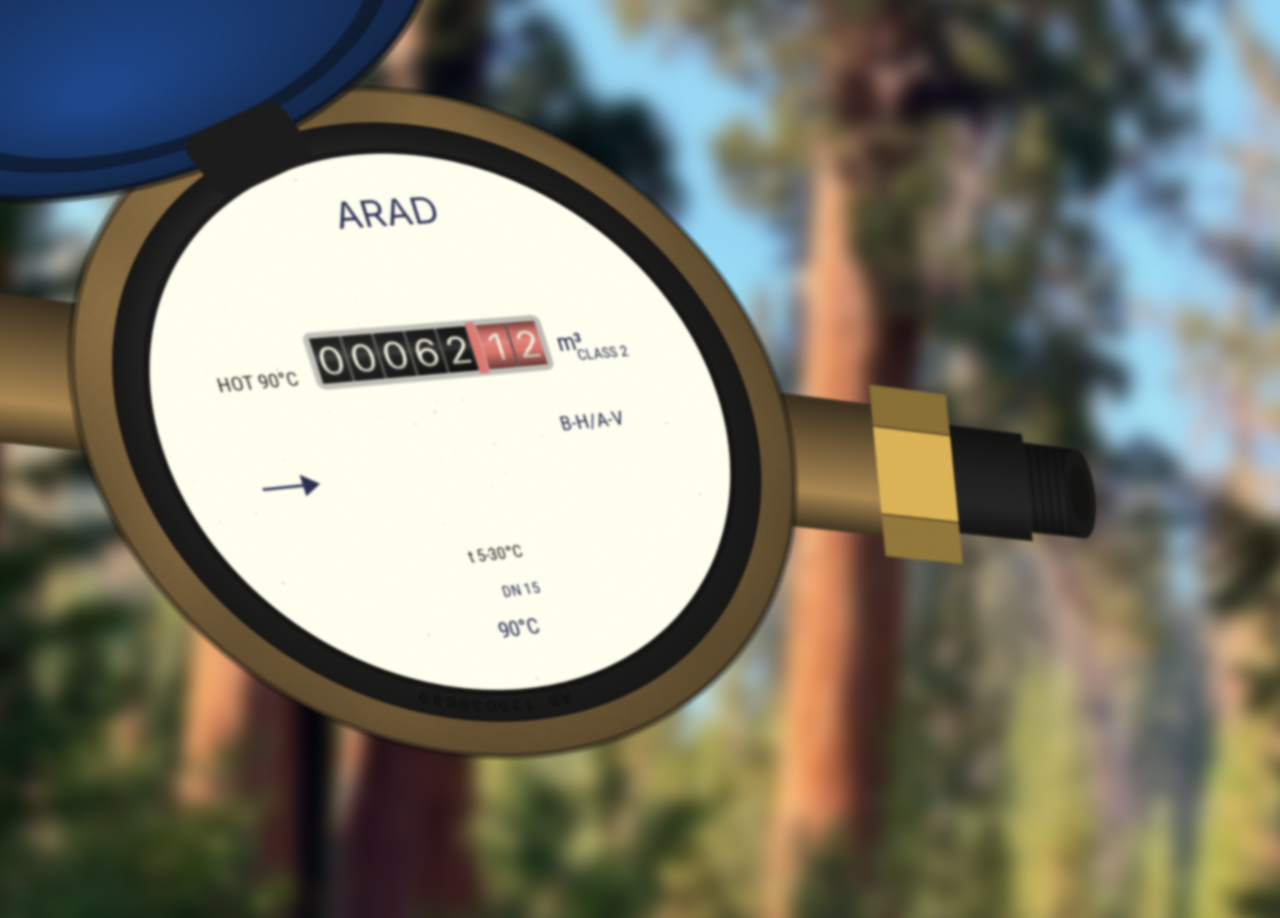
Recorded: 62.12,m³
